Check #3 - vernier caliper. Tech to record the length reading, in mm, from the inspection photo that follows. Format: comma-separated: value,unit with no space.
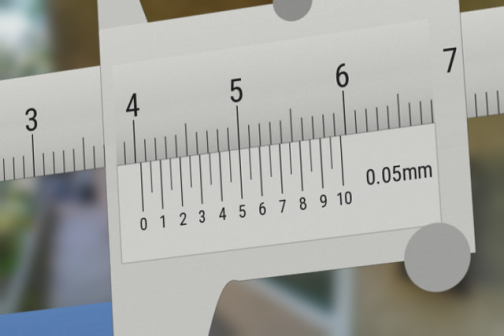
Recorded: 40.5,mm
